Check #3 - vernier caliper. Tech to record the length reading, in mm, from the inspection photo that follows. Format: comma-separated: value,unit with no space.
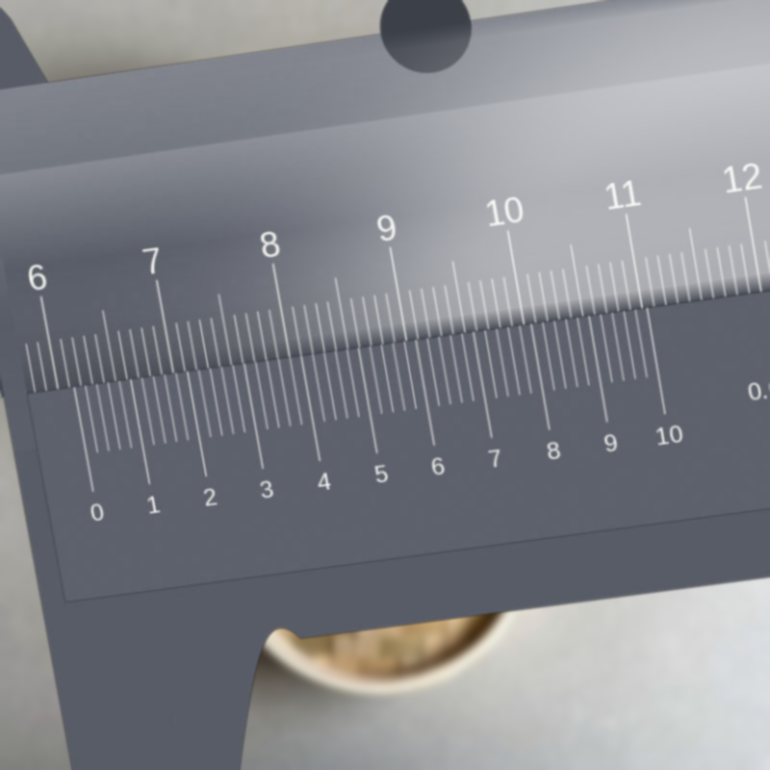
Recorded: 61.4,mm
